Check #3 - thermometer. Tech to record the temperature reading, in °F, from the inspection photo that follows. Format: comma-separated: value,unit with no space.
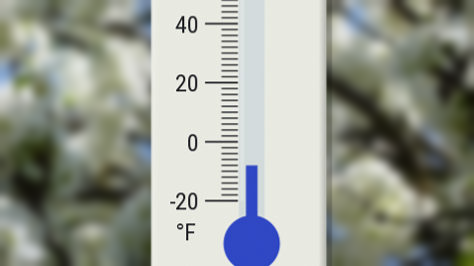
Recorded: -8,°F
